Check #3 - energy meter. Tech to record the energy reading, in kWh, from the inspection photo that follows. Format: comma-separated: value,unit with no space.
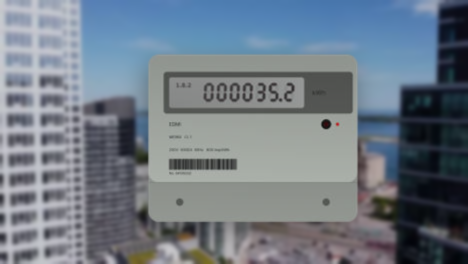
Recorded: 35.2,kWh
